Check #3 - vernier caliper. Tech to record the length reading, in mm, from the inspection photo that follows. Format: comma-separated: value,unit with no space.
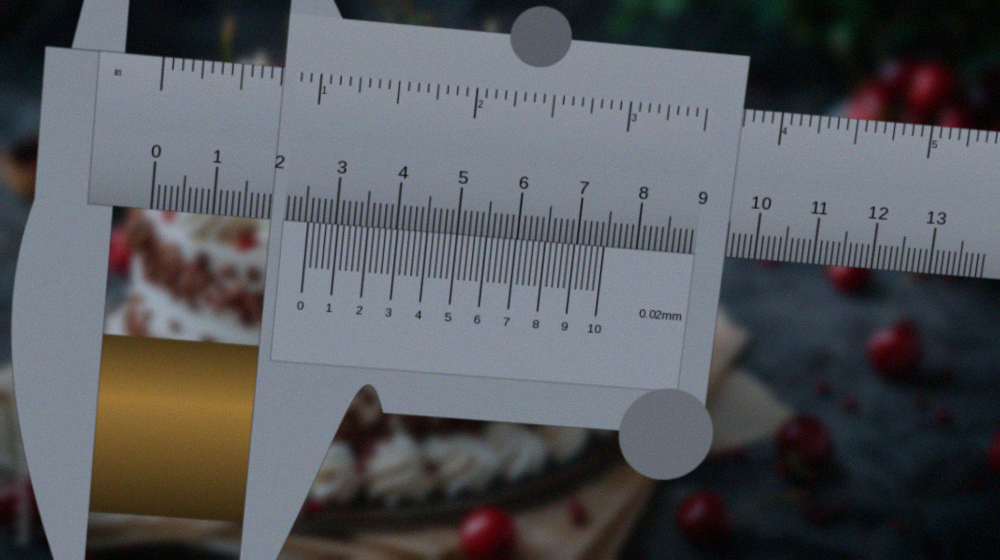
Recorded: 25.5,mm
